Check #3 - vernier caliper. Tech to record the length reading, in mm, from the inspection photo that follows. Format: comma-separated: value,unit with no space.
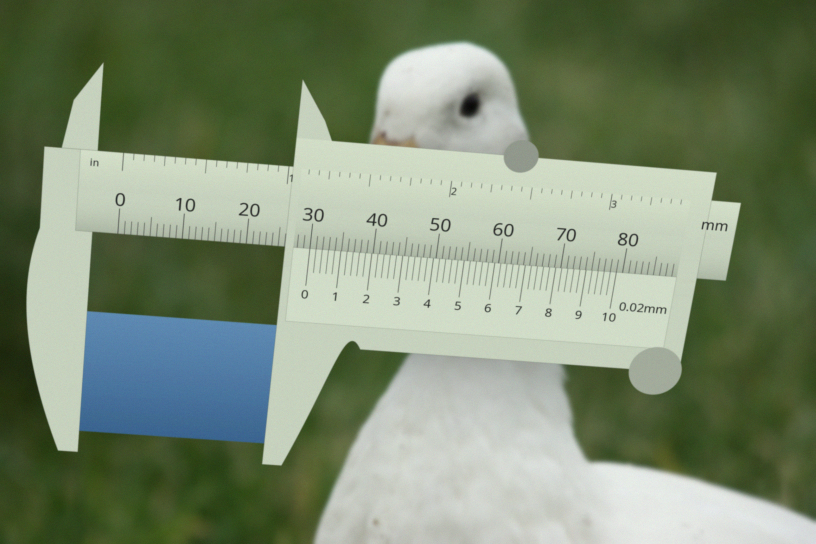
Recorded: 30.0,mm
